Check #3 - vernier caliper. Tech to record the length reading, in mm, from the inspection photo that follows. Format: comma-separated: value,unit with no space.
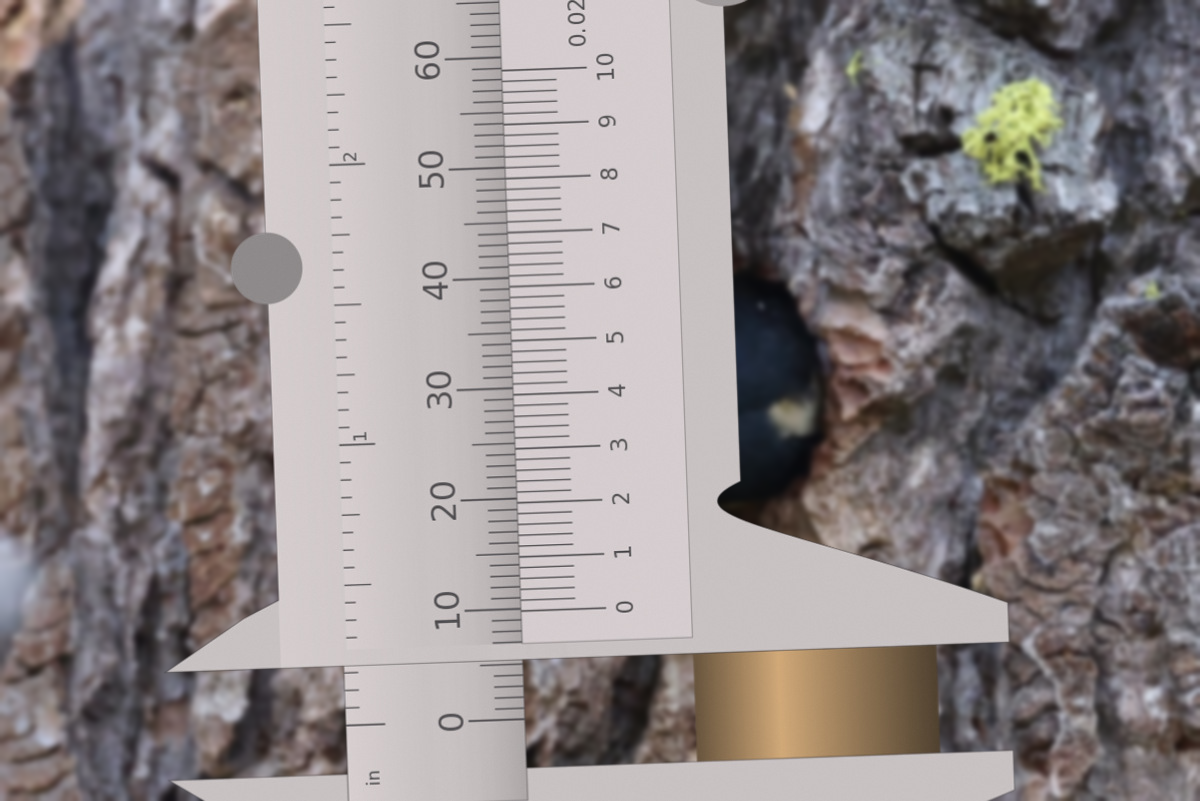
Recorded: 9.8,mm
